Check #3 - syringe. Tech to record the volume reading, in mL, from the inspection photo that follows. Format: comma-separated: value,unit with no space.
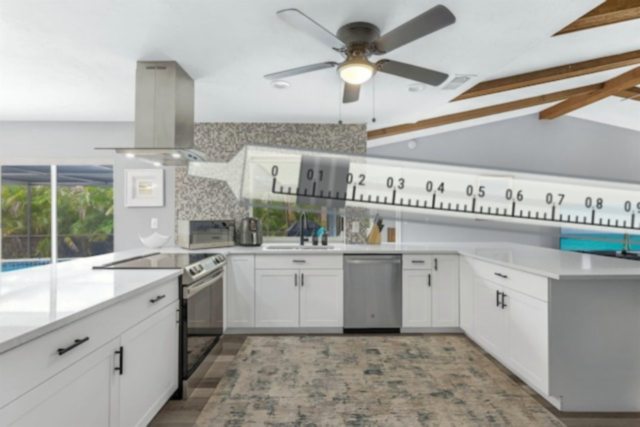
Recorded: 0.06,mL
